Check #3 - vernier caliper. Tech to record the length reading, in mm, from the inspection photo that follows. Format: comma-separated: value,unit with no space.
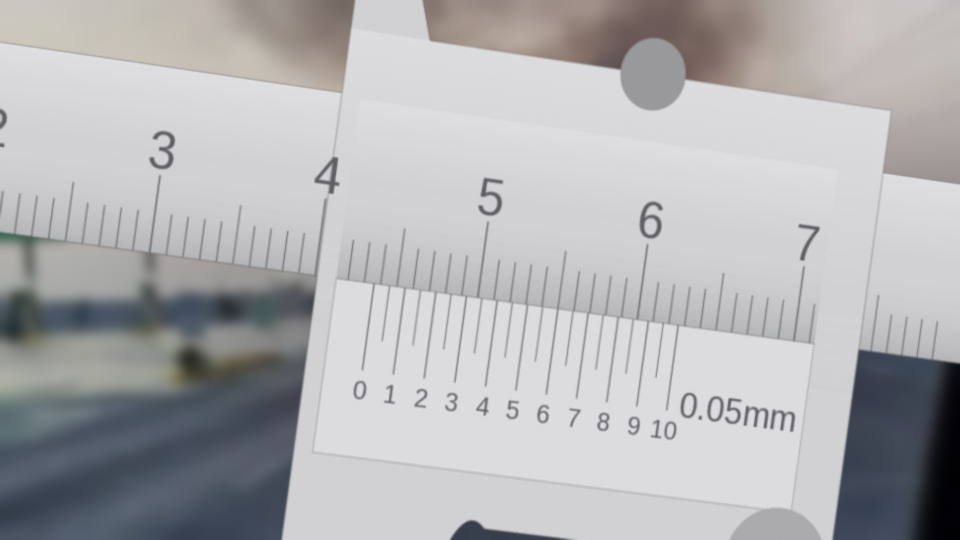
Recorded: 43.6,mm
